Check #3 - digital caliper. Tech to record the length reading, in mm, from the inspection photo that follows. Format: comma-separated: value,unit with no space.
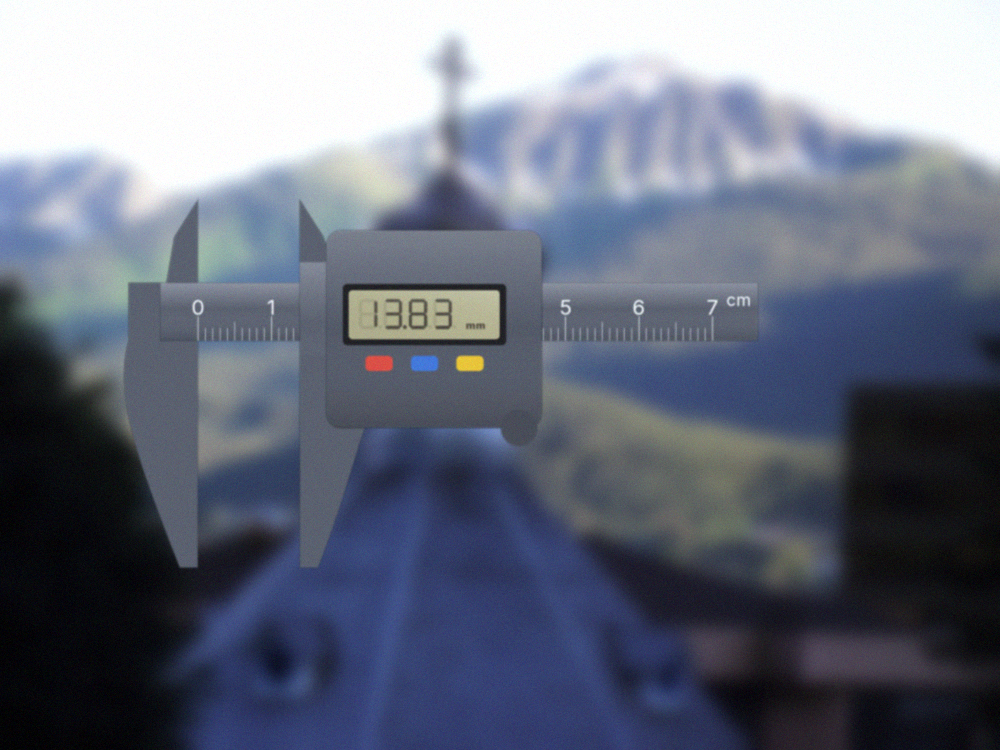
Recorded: 13.83,mm
